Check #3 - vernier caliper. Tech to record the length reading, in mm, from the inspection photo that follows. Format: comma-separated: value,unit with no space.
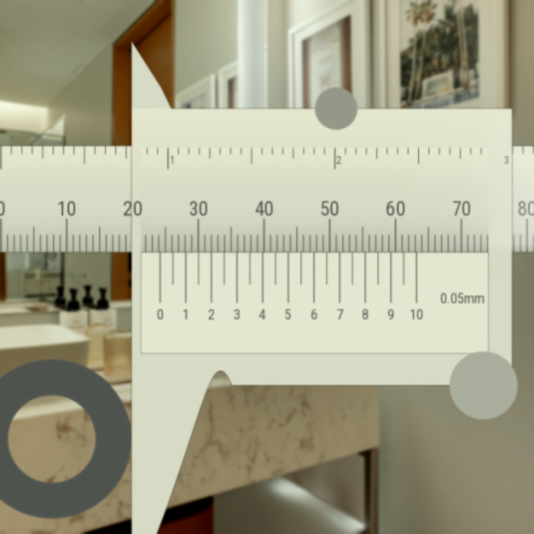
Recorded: 24.2,mm
